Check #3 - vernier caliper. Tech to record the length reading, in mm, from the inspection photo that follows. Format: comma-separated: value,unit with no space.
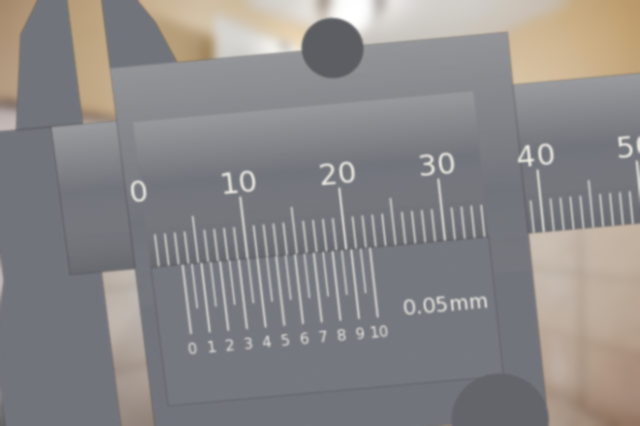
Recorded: 3.4,mm
